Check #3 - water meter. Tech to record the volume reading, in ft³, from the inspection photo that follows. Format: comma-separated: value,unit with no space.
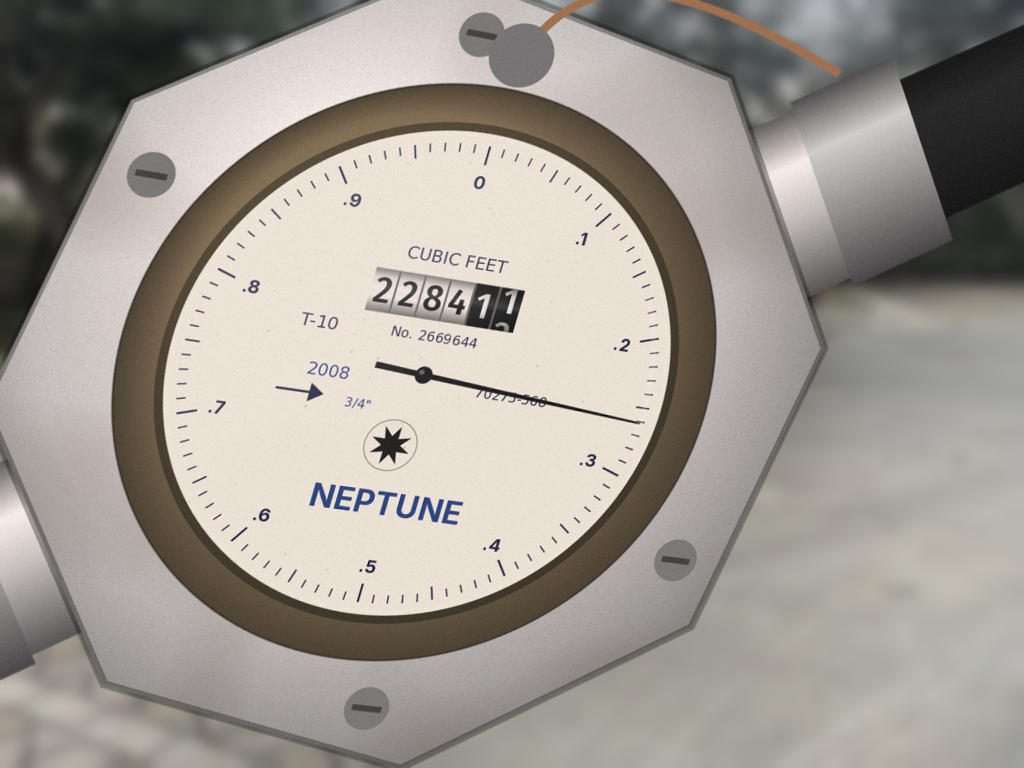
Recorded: 228411.26,ft³
